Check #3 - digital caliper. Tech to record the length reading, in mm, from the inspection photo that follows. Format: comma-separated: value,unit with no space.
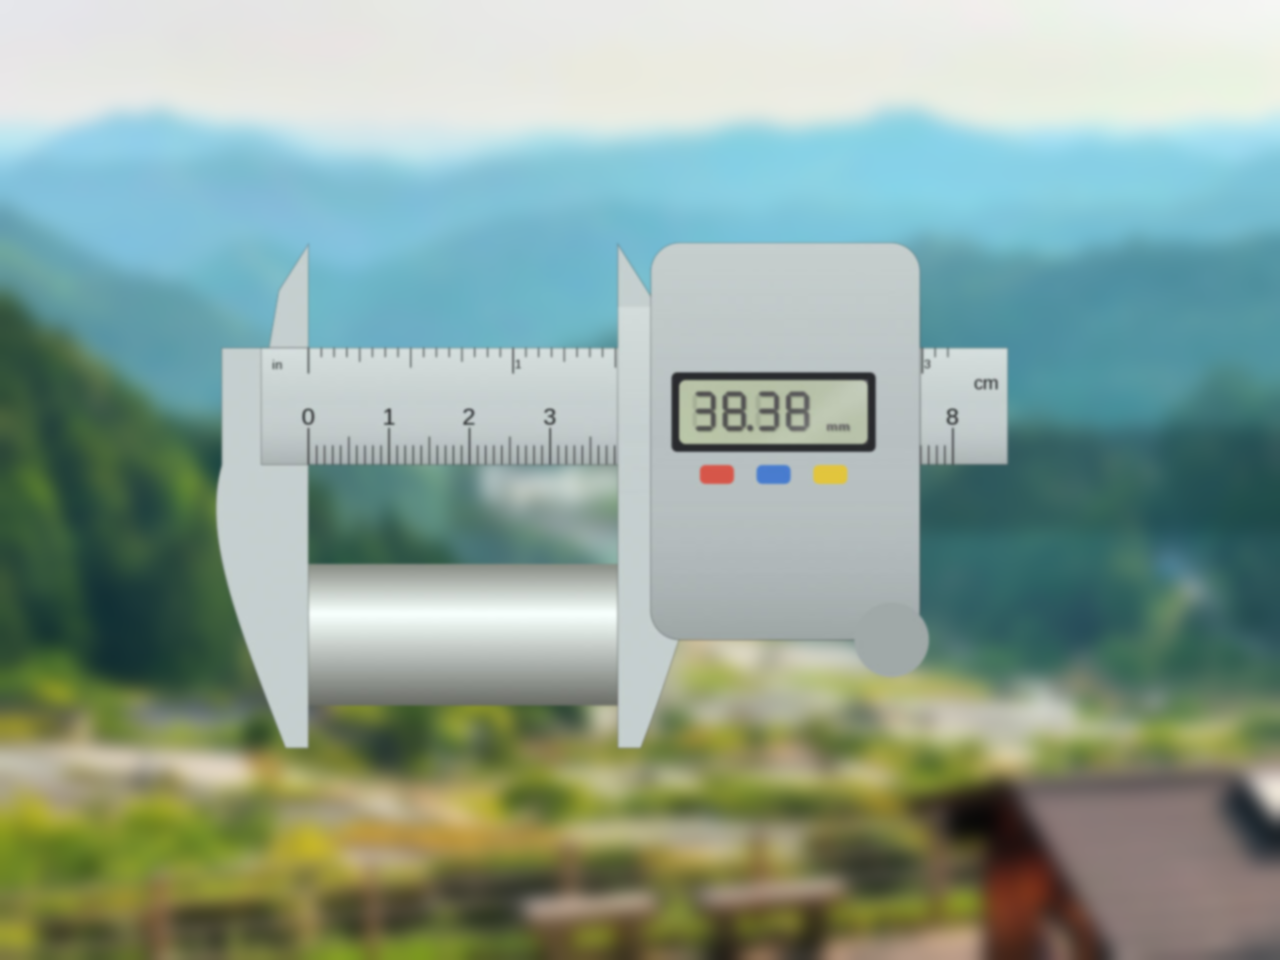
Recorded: 38.38,mm
